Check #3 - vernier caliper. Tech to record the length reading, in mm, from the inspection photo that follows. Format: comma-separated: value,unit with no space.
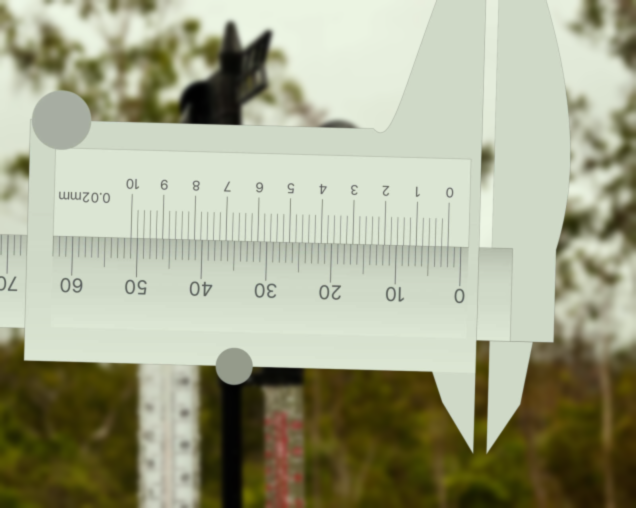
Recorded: 2.0,mm
